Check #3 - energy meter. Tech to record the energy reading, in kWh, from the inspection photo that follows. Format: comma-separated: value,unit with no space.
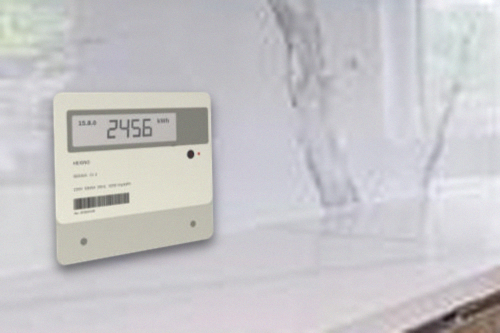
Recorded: 2456,kWh
